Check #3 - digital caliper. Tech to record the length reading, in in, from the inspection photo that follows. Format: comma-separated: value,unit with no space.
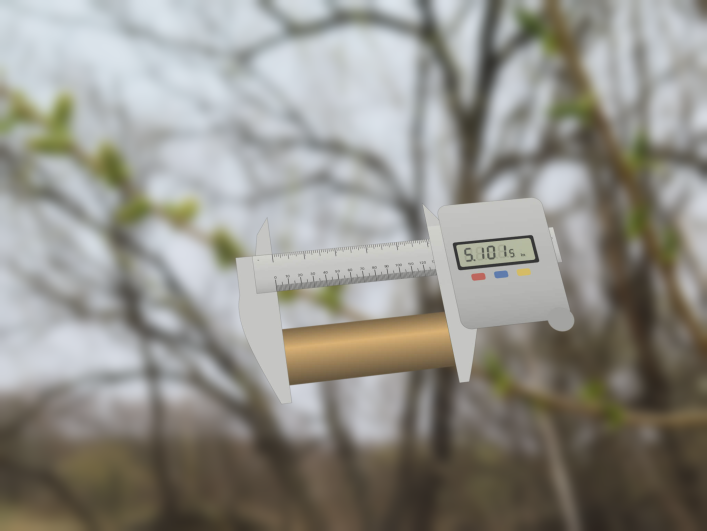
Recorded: 5.1015,in
